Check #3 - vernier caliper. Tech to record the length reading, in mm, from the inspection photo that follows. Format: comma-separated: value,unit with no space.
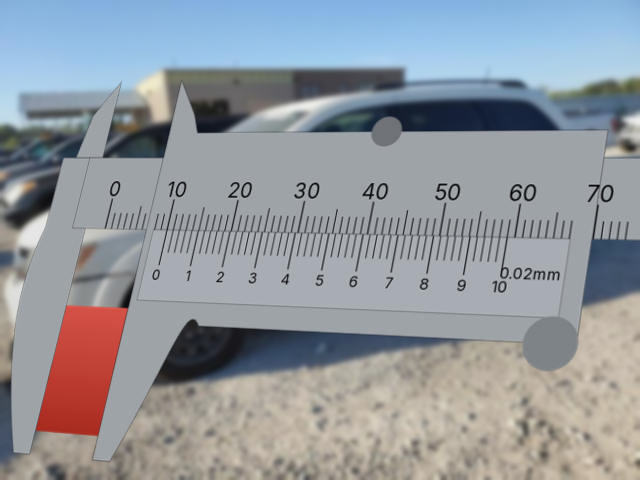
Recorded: 10.0,mm
